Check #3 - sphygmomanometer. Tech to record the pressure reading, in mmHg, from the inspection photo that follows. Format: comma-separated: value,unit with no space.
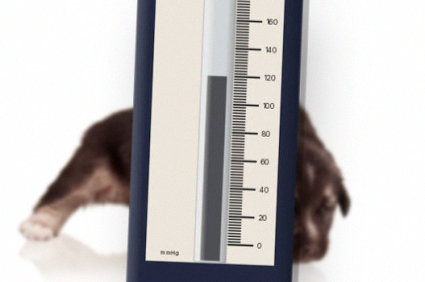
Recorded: 120,mmHg
